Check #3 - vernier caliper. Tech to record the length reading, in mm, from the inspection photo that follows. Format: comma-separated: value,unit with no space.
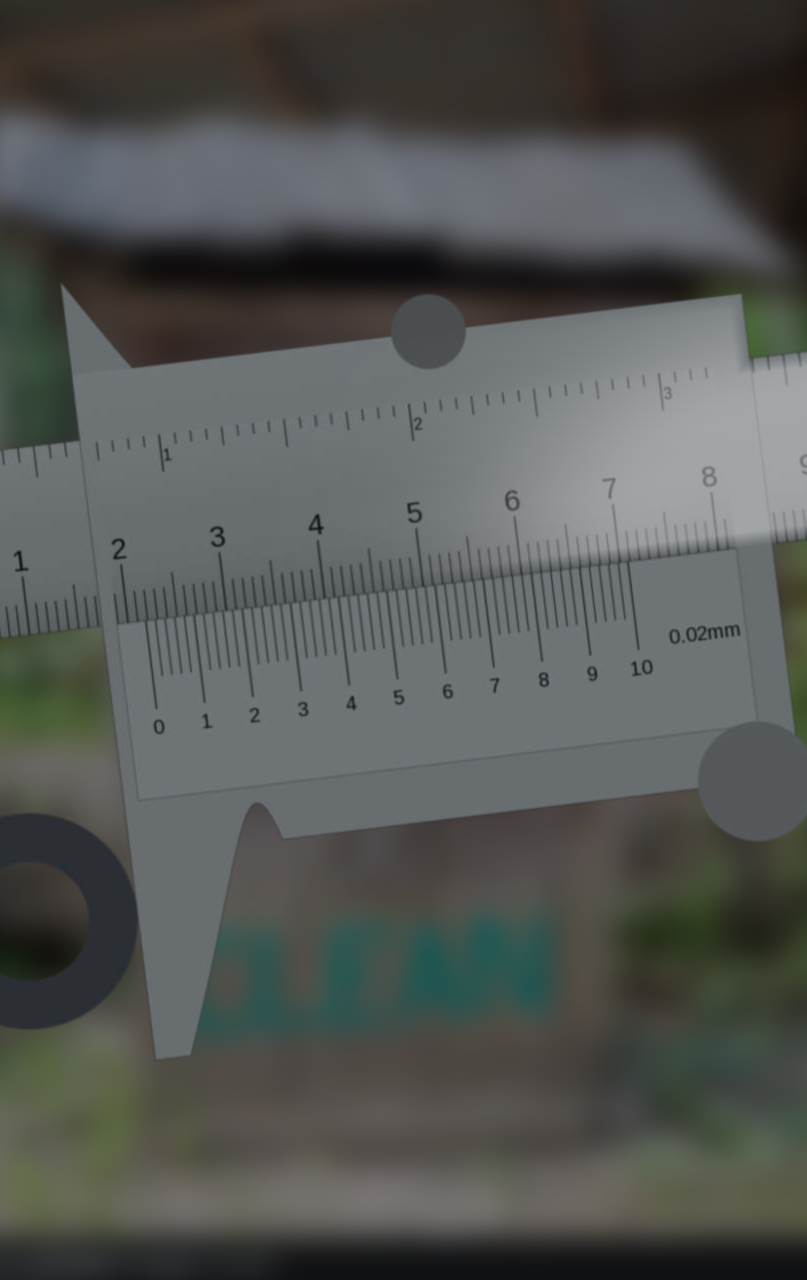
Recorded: 21.8,mm
